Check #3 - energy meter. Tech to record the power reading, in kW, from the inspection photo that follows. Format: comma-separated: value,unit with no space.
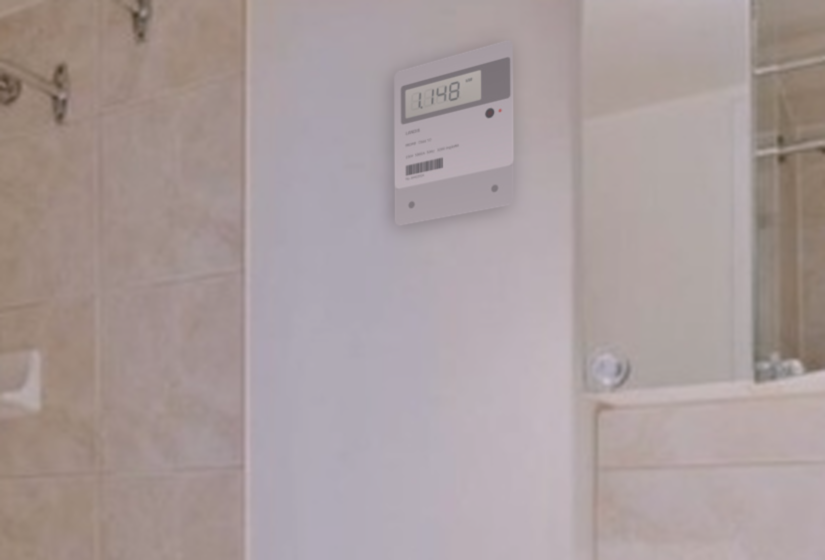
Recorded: 1.148,kW
